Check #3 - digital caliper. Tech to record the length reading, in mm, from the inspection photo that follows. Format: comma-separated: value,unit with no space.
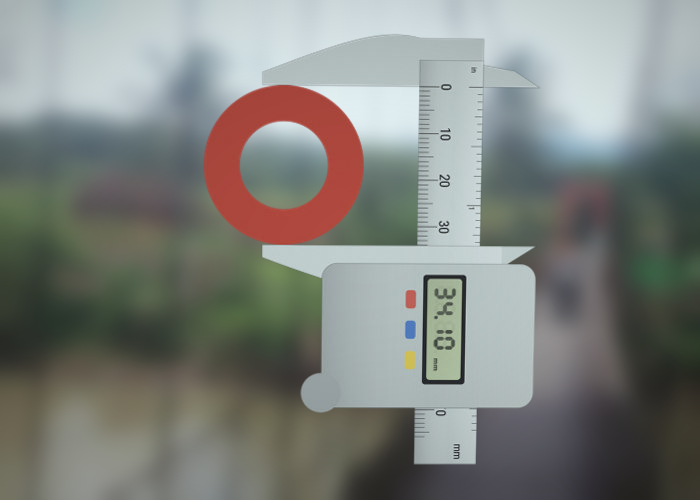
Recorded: 34.10,mm
